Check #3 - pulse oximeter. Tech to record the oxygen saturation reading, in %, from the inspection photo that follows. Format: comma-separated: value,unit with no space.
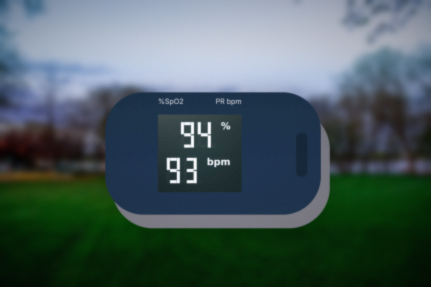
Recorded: 94,%
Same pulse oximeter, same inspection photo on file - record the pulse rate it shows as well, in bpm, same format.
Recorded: 93,bpm
